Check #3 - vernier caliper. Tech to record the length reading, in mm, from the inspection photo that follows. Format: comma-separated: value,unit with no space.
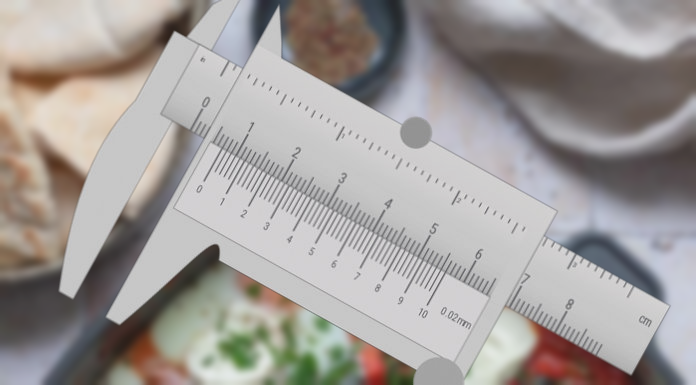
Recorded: 7.0,mm
